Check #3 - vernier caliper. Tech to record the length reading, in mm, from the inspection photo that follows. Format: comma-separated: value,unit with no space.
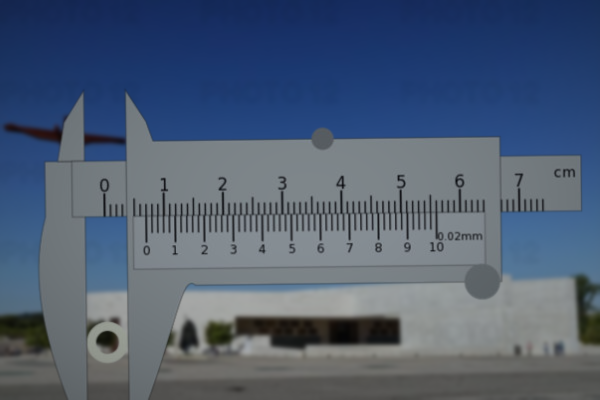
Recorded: 7.0,mm
